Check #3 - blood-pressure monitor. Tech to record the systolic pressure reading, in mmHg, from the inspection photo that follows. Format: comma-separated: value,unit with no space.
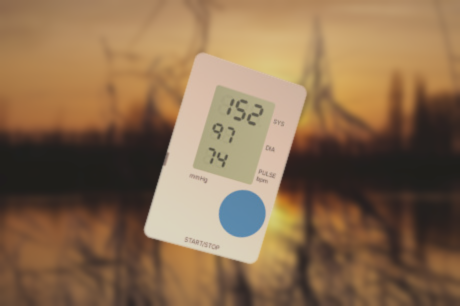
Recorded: 152,mmHg
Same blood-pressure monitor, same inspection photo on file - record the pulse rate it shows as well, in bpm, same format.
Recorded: 74,bpm
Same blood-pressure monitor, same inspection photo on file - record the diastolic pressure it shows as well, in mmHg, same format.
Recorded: 97,mmHg
